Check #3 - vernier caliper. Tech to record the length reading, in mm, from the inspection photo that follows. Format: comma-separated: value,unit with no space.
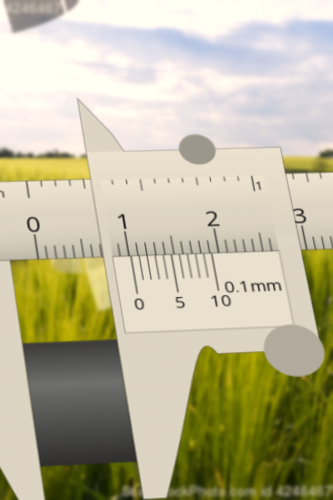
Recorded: 10.2,mm
